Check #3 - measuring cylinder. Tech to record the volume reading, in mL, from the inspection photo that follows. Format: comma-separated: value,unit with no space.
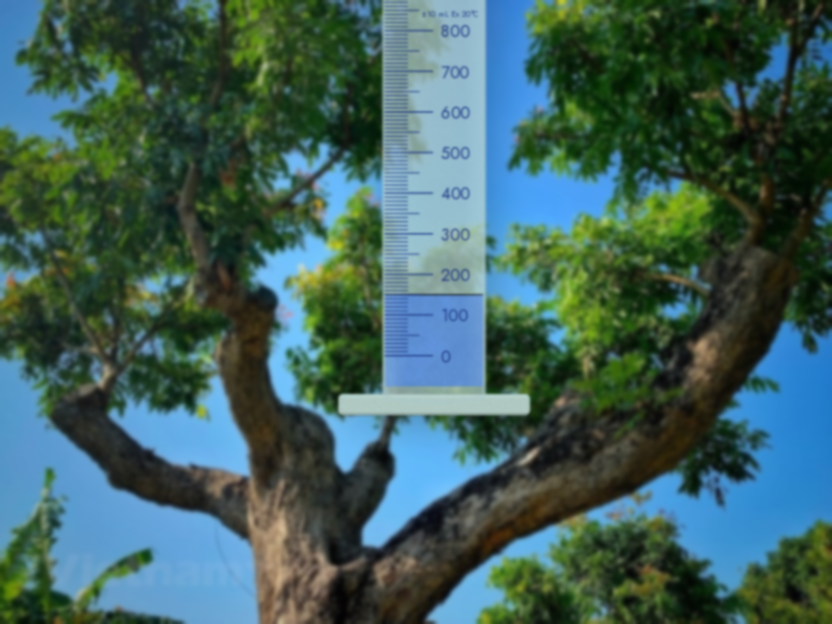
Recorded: 150,mL
